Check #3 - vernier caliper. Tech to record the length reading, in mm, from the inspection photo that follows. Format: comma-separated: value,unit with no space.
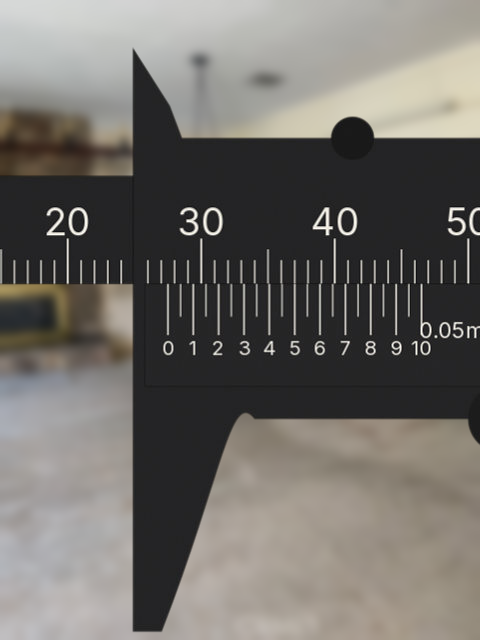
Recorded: 27.5,mm
